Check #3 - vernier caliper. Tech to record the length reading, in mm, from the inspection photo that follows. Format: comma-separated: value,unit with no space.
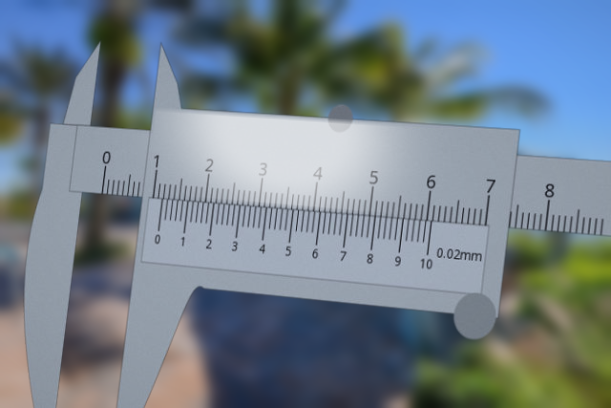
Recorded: 11.8,mm
